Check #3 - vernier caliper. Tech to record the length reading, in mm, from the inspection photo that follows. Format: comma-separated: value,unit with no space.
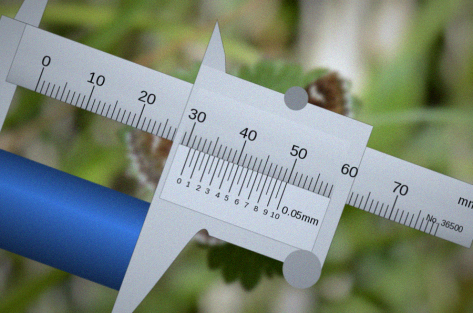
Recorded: 30.8,mm
